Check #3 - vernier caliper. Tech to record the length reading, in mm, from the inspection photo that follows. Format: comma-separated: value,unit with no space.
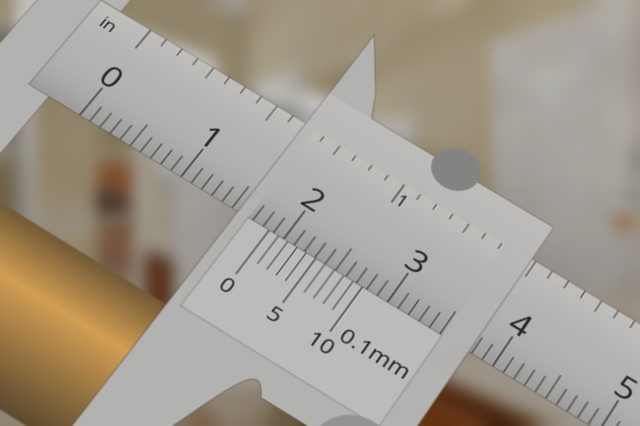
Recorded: 18.6,mm
